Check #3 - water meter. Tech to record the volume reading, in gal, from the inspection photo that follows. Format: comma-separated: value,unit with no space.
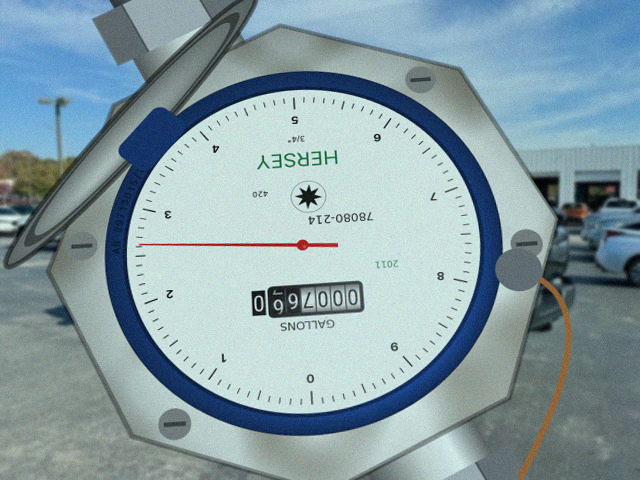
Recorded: 7662.6,gal
